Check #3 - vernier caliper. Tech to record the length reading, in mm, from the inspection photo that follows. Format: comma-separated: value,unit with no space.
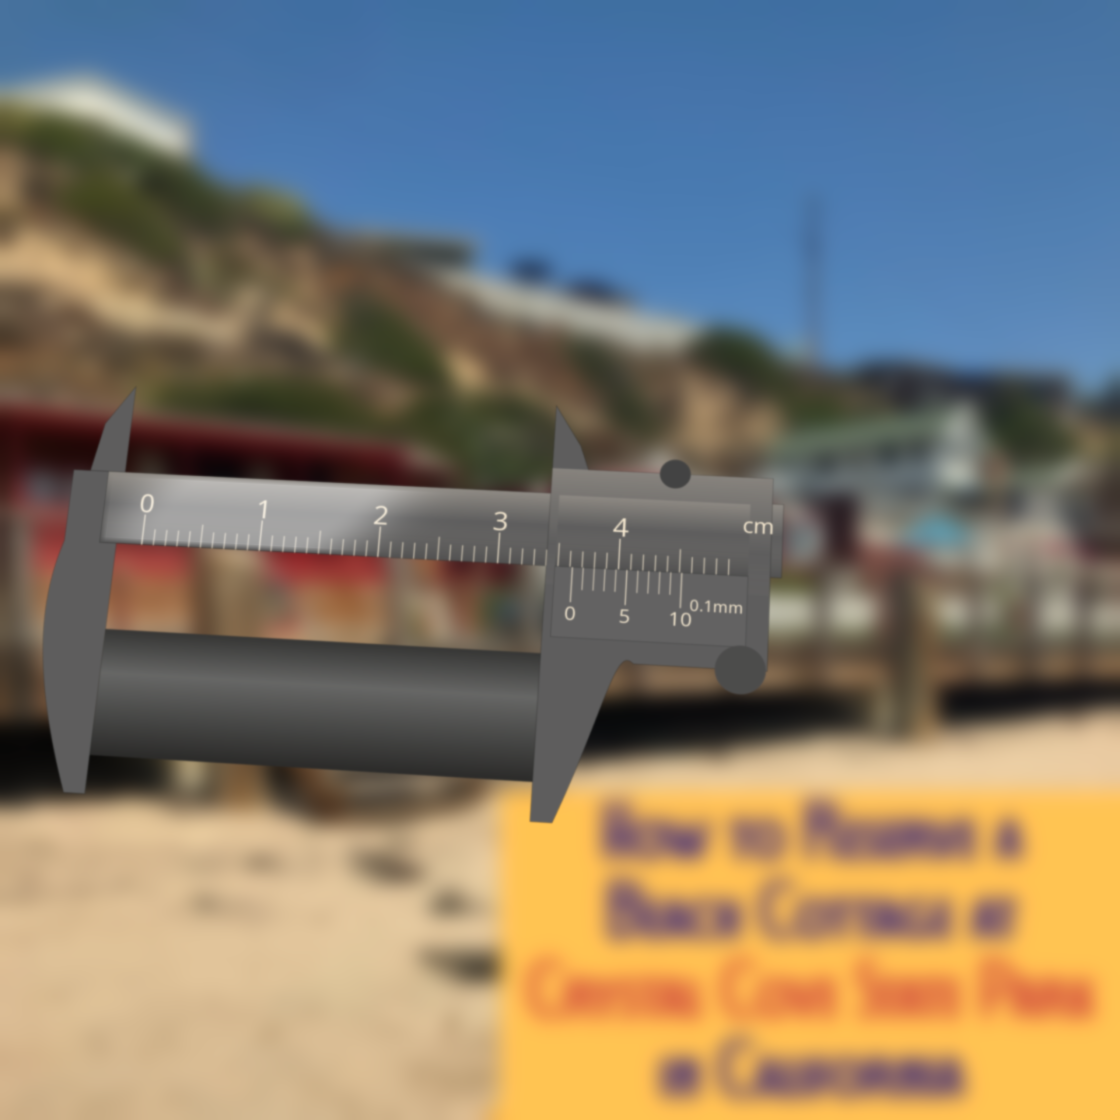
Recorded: 36.2,mm
